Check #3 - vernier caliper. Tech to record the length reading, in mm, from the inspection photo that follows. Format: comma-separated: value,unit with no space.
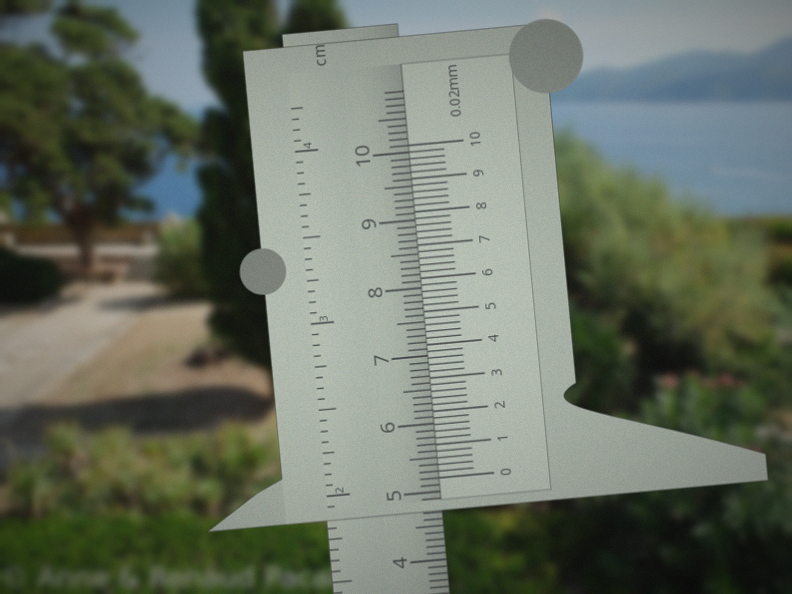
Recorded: 52.0,mm
